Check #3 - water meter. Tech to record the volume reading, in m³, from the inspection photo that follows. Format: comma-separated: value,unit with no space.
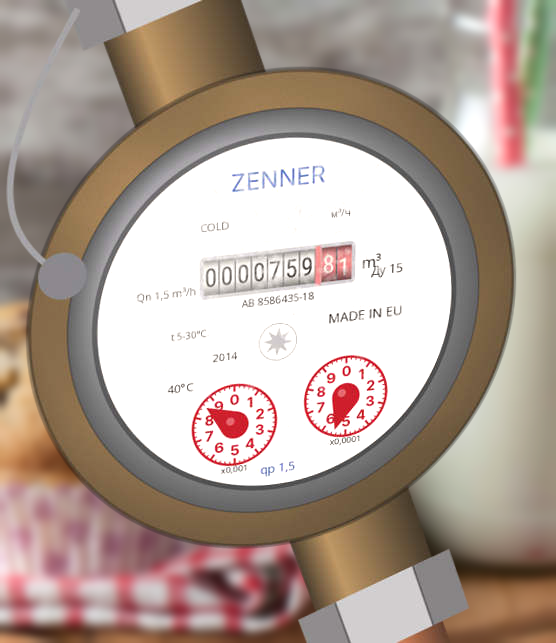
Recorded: 759.8085,m³
